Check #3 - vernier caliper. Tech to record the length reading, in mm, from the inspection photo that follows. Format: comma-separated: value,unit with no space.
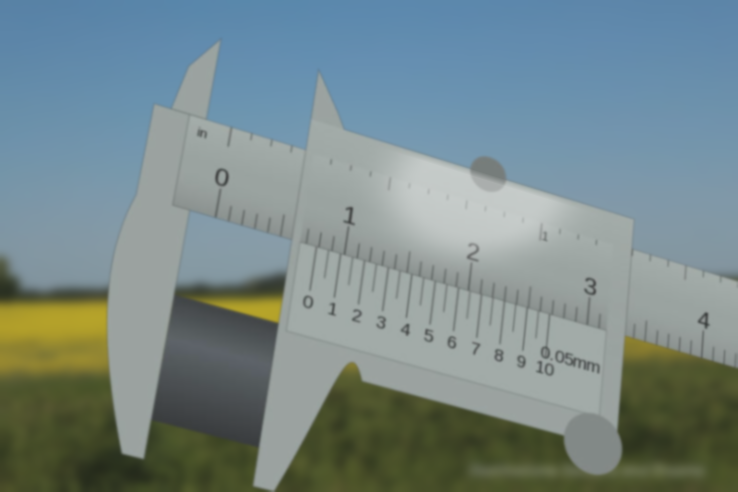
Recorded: 7.8,mm
